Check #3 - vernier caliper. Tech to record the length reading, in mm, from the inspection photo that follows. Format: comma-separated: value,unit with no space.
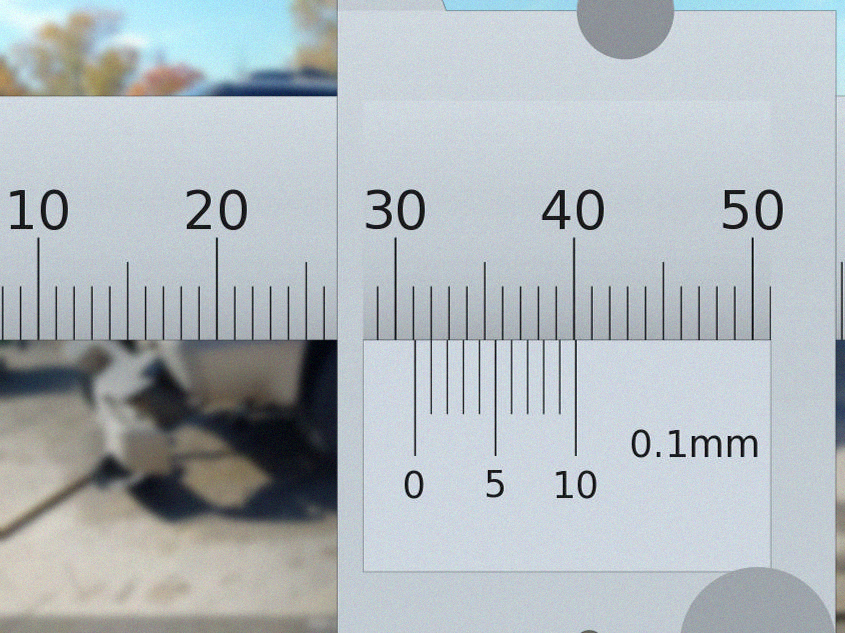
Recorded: 31.1,mm
